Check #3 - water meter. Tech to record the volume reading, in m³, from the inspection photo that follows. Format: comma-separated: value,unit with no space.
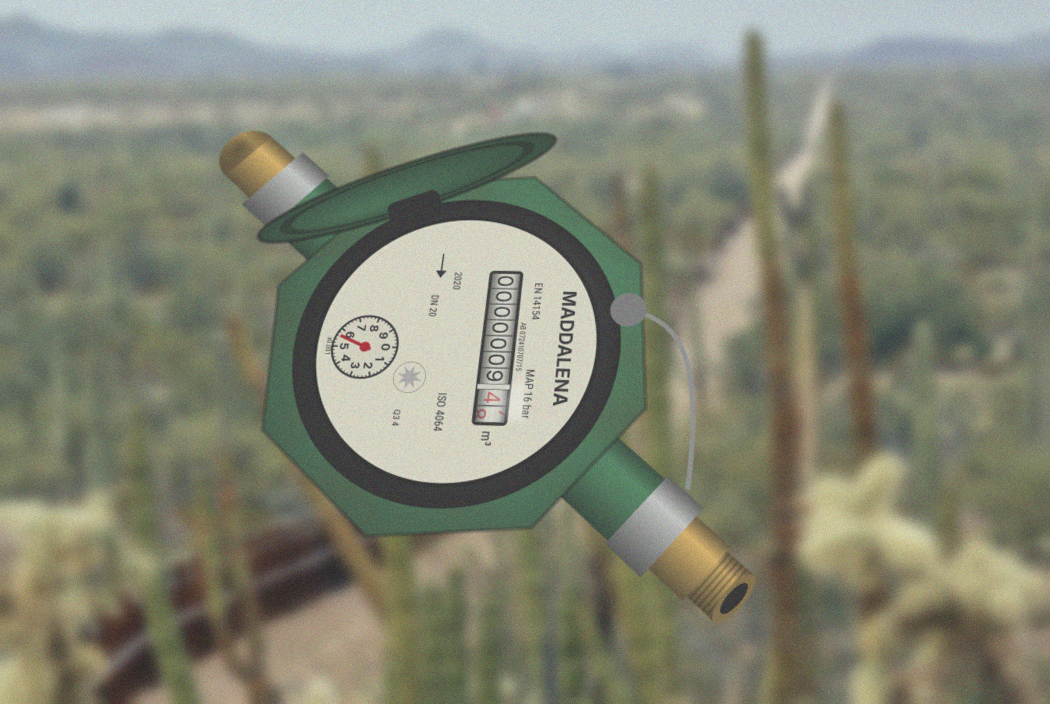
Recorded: 9.475,m³
